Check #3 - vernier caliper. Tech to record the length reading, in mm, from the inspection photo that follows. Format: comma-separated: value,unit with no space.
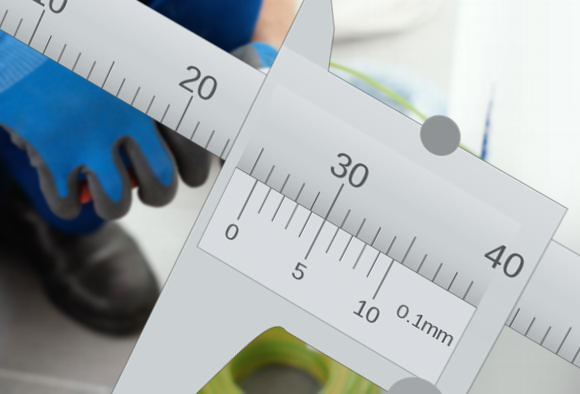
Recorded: 25.5,mm
